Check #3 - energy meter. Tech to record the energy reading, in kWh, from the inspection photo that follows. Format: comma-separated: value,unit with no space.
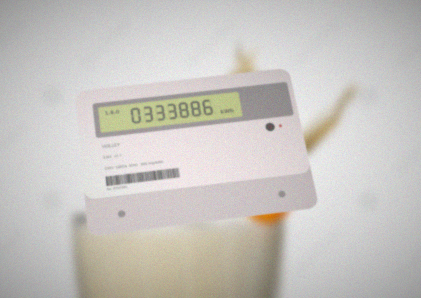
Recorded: 333886,kWh
